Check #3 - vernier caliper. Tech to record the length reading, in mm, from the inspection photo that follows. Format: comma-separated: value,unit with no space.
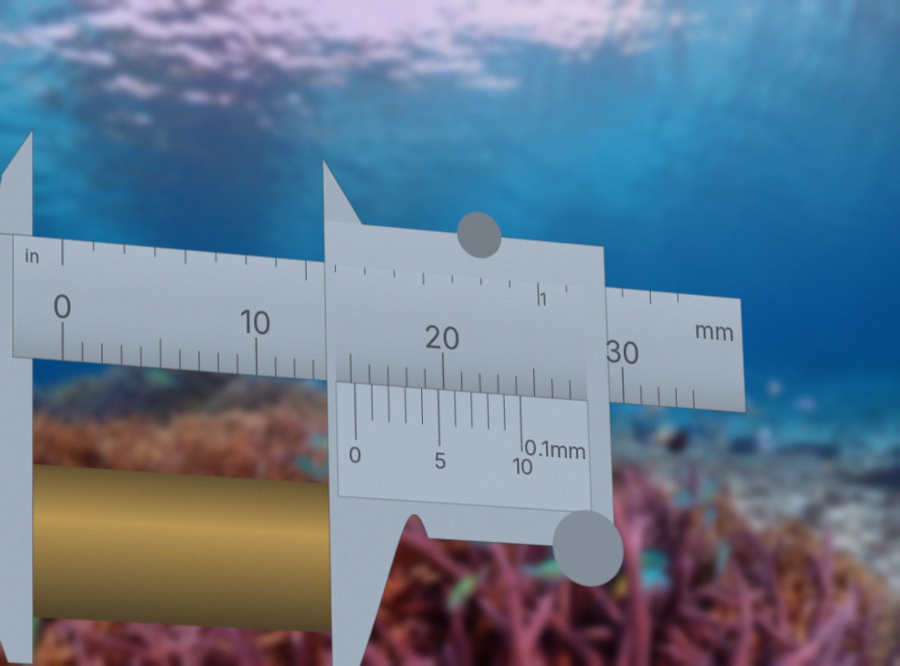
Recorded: 15.2,mm
